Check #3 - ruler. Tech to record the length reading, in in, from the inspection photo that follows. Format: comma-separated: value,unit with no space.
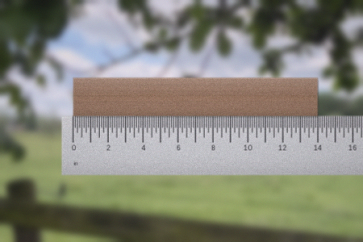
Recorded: 14,in
